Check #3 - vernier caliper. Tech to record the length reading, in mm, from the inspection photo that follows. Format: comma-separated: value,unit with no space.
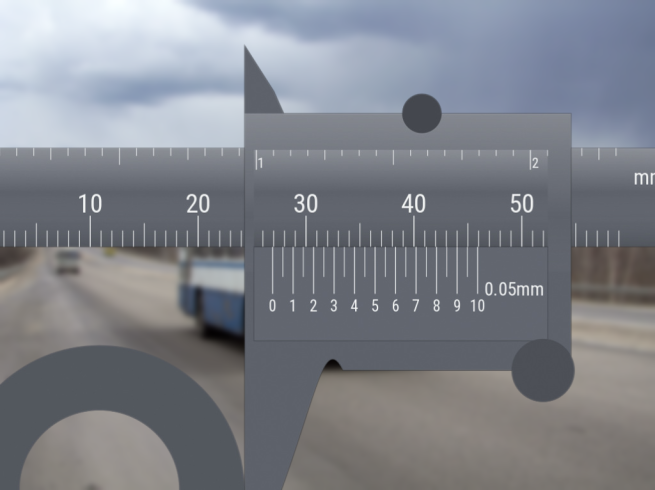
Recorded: 26.9,mm
